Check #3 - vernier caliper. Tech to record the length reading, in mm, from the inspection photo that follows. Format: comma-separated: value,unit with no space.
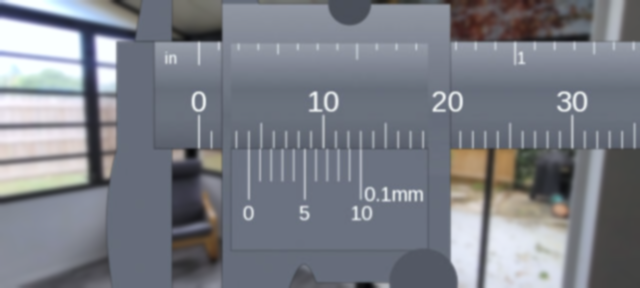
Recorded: 4.0,mm
